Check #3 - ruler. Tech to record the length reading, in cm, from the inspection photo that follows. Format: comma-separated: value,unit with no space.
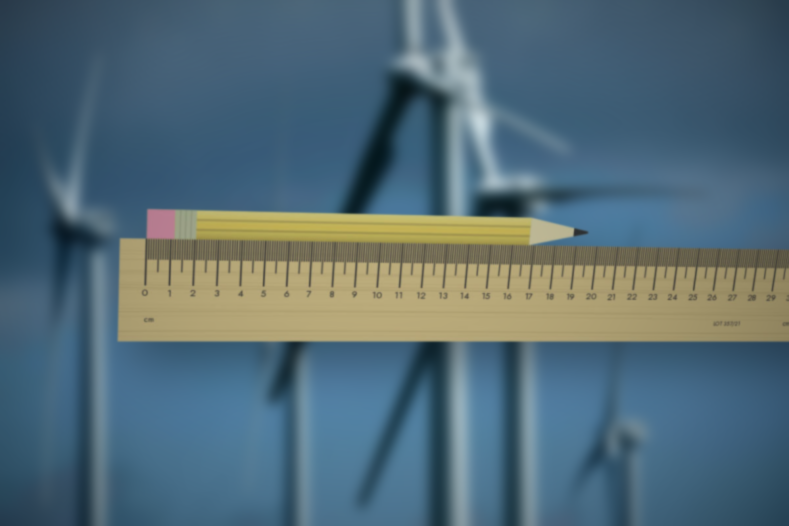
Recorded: 19.5,cm
